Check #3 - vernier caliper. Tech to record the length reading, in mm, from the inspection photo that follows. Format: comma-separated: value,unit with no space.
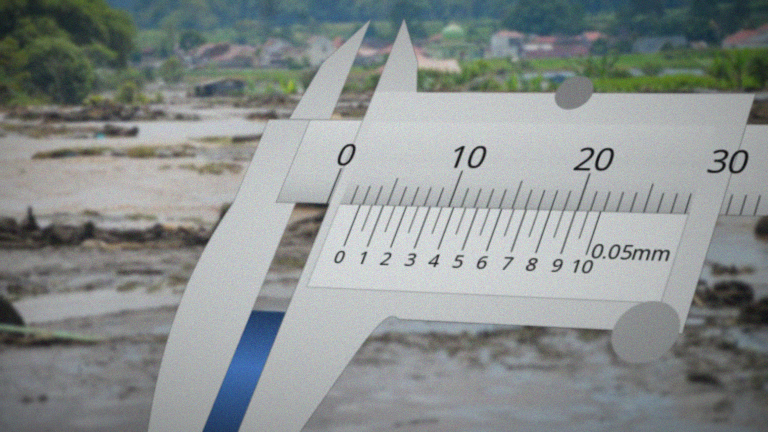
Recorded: 2.8,mm
